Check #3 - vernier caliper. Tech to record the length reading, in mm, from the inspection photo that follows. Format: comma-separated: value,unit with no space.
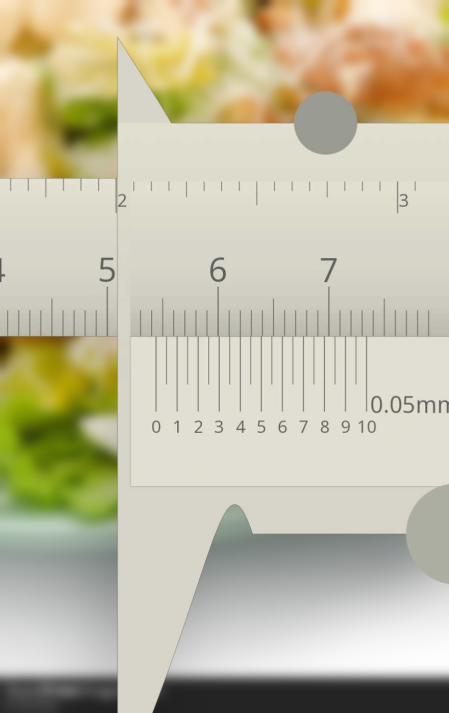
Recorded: 54.4,mm
